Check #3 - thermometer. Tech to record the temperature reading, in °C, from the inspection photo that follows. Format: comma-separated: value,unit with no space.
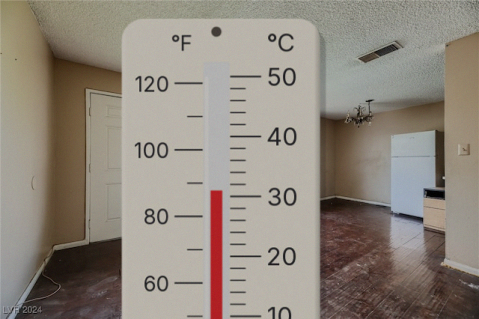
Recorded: 31,°C
